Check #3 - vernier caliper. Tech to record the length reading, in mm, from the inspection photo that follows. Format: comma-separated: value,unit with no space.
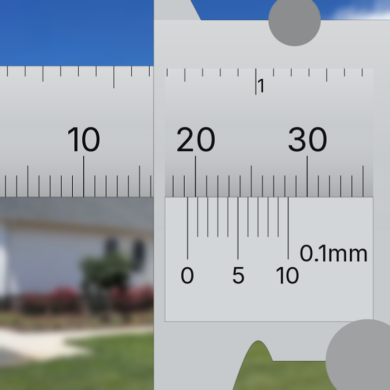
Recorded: 19.3,mm
